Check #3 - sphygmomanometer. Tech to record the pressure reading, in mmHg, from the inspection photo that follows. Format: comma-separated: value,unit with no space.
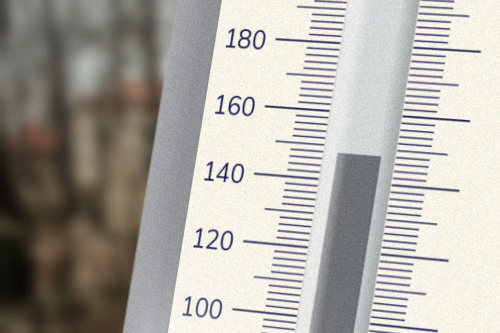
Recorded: 148,mmHg
